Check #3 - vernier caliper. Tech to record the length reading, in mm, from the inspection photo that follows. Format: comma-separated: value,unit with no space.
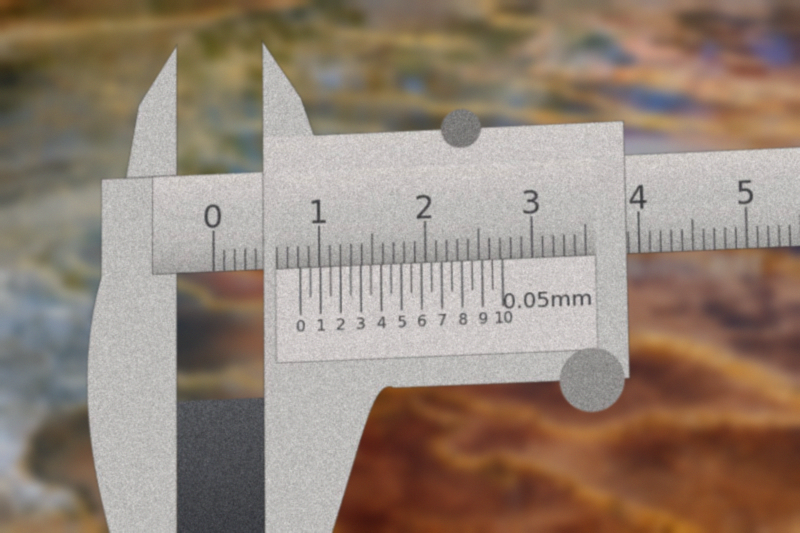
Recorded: 8.2,mm
